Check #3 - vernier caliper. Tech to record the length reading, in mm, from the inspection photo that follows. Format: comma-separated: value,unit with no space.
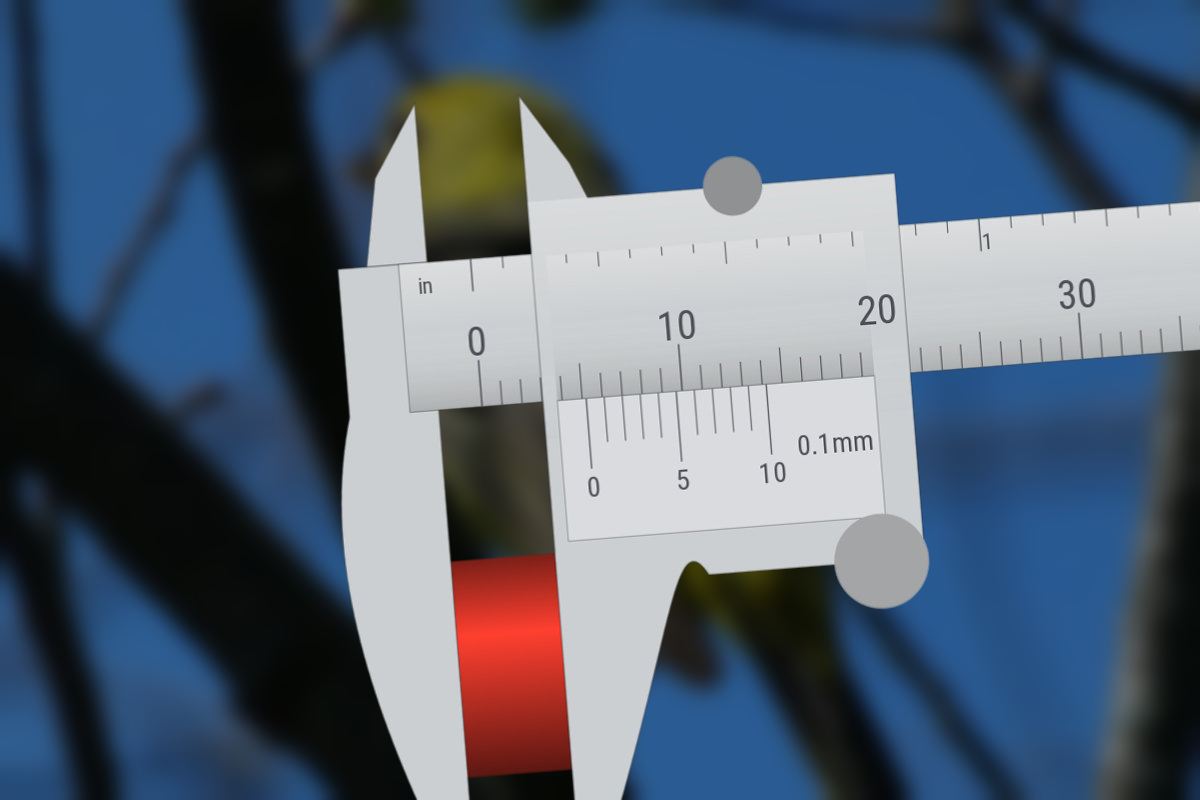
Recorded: 5.2,mm
